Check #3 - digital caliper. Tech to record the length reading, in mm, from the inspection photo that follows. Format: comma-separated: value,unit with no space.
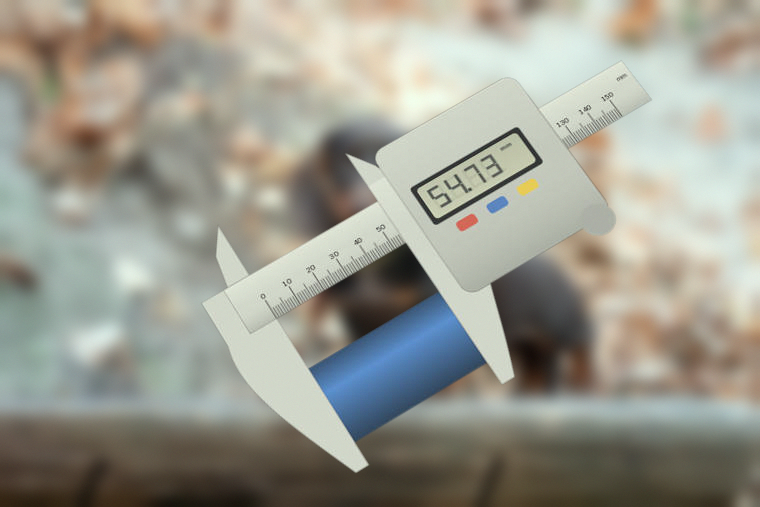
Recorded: 54.73,mm
